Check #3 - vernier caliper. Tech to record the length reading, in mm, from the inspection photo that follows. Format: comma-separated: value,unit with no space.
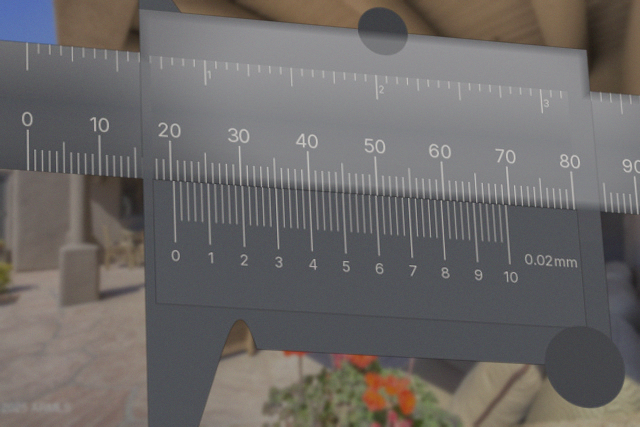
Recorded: 20.4,mm
